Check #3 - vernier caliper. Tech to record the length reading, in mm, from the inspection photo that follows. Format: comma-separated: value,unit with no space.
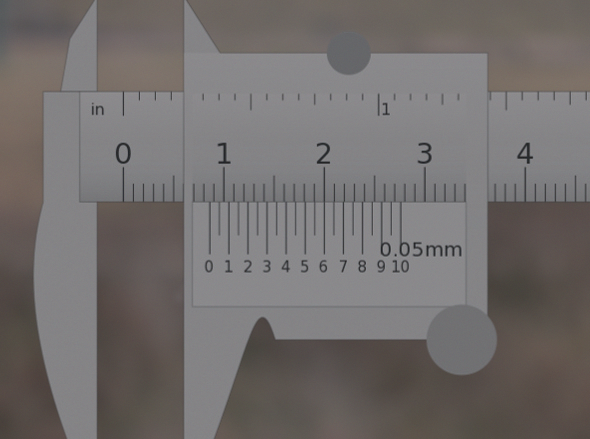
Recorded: 8.6,mm
